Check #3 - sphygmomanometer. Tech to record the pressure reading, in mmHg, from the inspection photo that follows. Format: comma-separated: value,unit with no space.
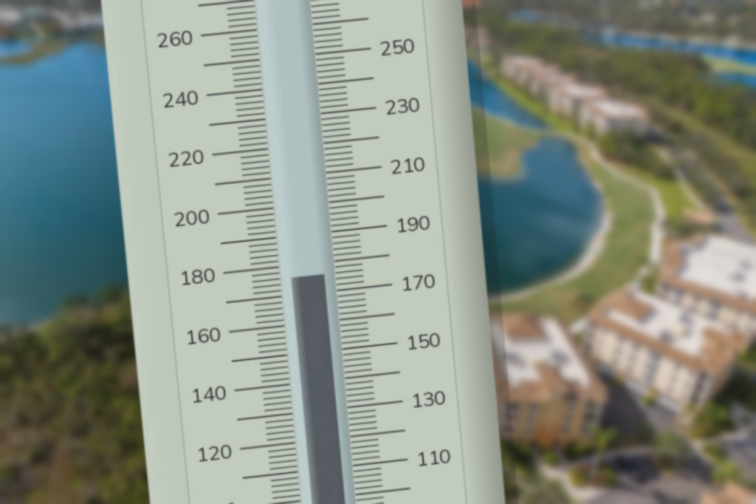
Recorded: 176,mmHg
